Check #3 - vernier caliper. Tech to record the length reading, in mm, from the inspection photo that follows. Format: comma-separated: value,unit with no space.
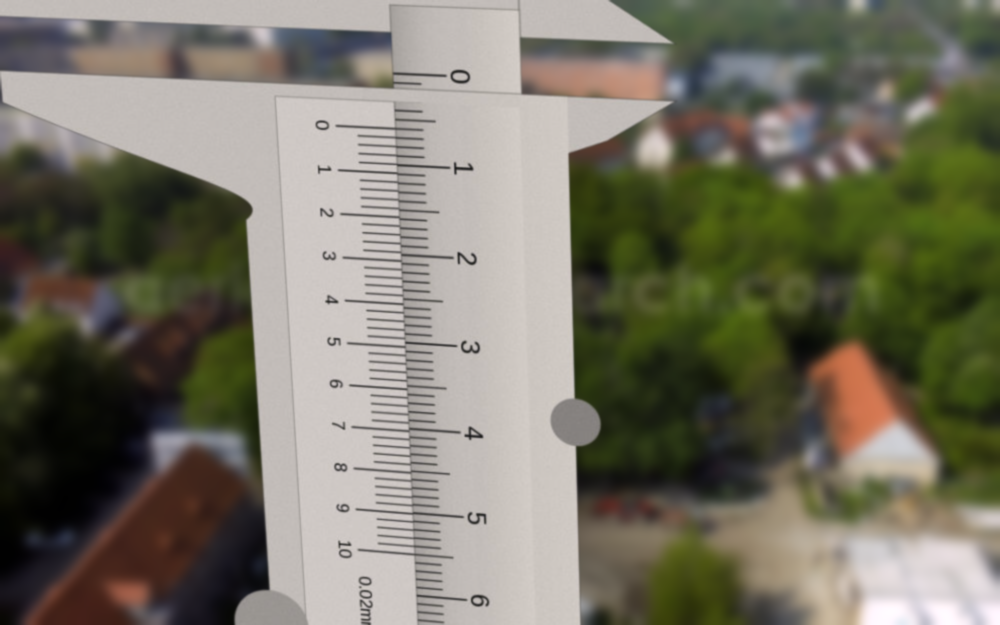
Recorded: 6.0,mm
